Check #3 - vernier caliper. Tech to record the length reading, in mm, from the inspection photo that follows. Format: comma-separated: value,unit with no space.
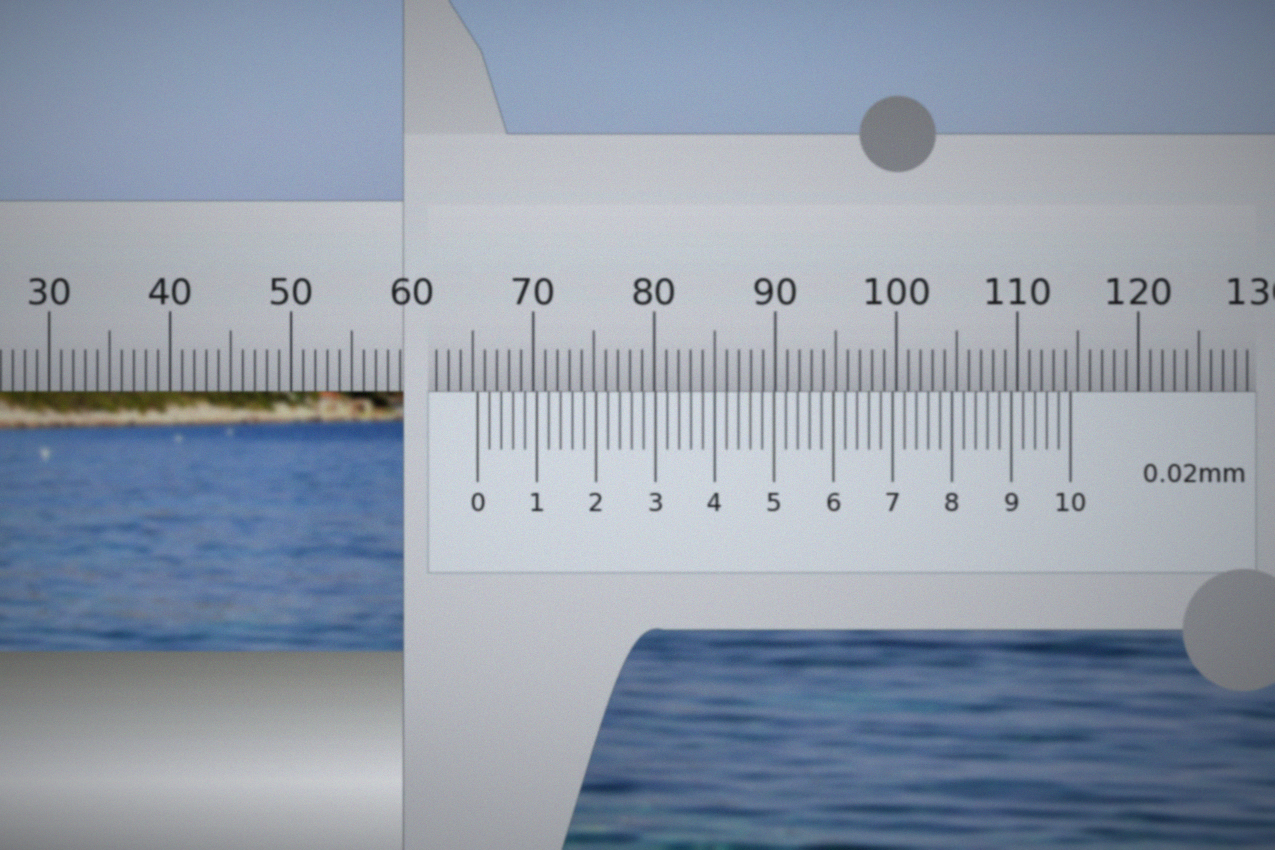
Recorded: 65.4,mm
